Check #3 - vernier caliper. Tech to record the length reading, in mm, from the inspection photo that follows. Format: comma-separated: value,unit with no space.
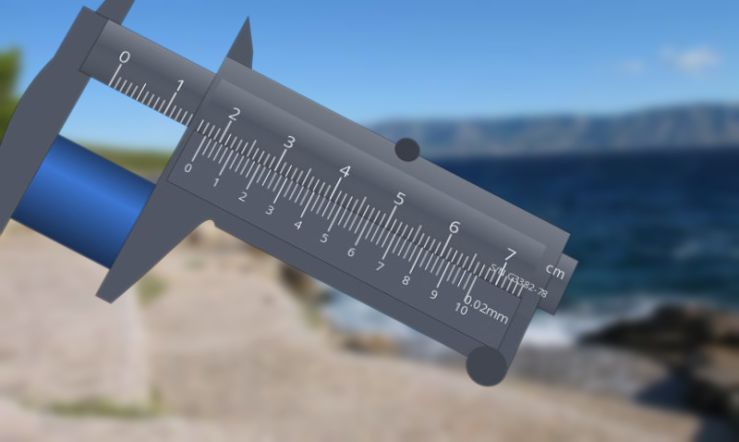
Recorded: 17.6,mm
